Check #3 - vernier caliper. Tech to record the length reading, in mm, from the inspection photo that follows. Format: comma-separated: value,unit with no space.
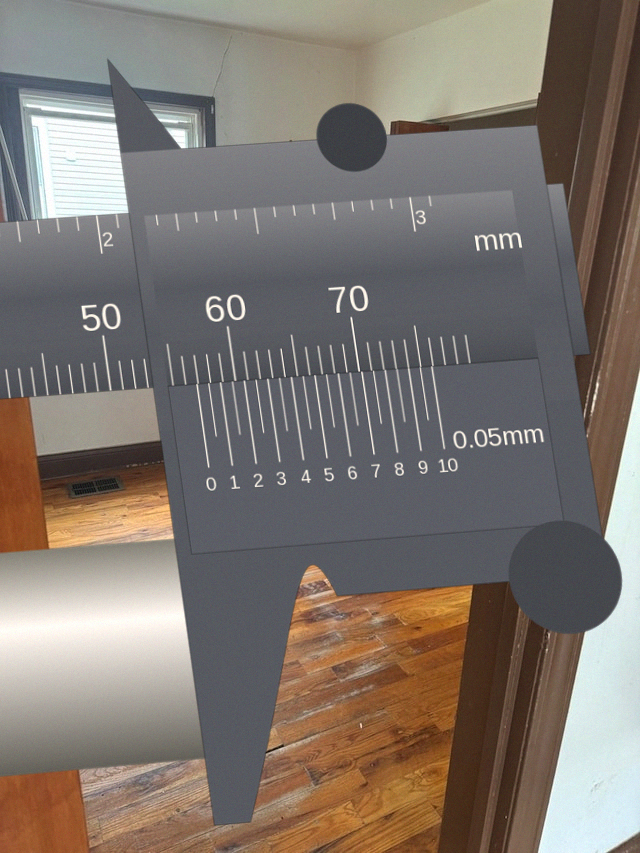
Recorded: 56.9,mm
